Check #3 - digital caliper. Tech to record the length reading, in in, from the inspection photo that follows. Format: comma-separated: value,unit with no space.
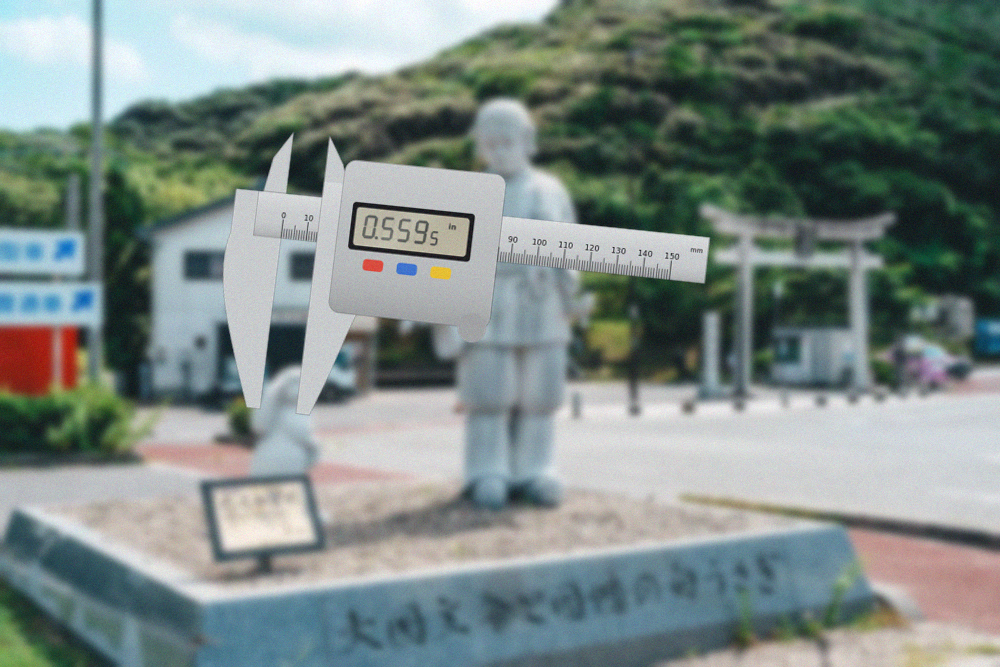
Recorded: 0.5595,in
